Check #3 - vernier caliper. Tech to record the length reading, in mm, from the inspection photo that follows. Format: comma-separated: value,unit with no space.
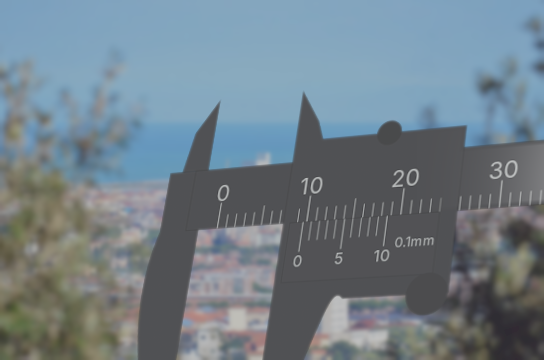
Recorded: 9.6,mm
